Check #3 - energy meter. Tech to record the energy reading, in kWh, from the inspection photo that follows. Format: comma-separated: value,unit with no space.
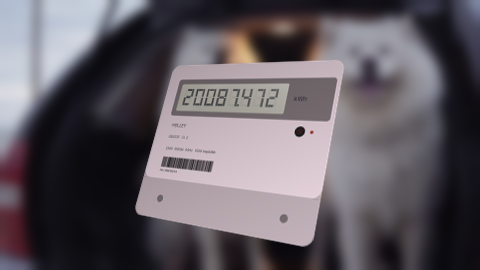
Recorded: 20087.472,kWh
